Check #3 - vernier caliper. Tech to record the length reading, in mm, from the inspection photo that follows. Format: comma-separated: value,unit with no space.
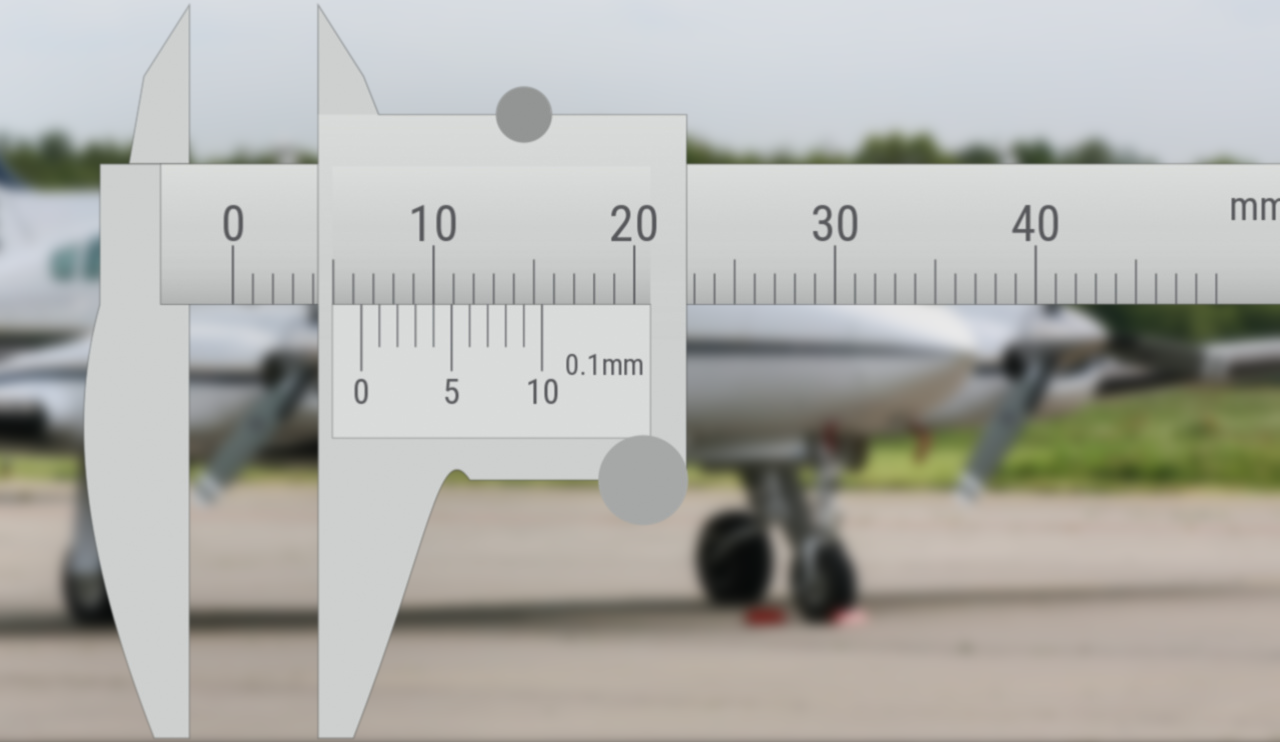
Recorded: 6.4,mm
